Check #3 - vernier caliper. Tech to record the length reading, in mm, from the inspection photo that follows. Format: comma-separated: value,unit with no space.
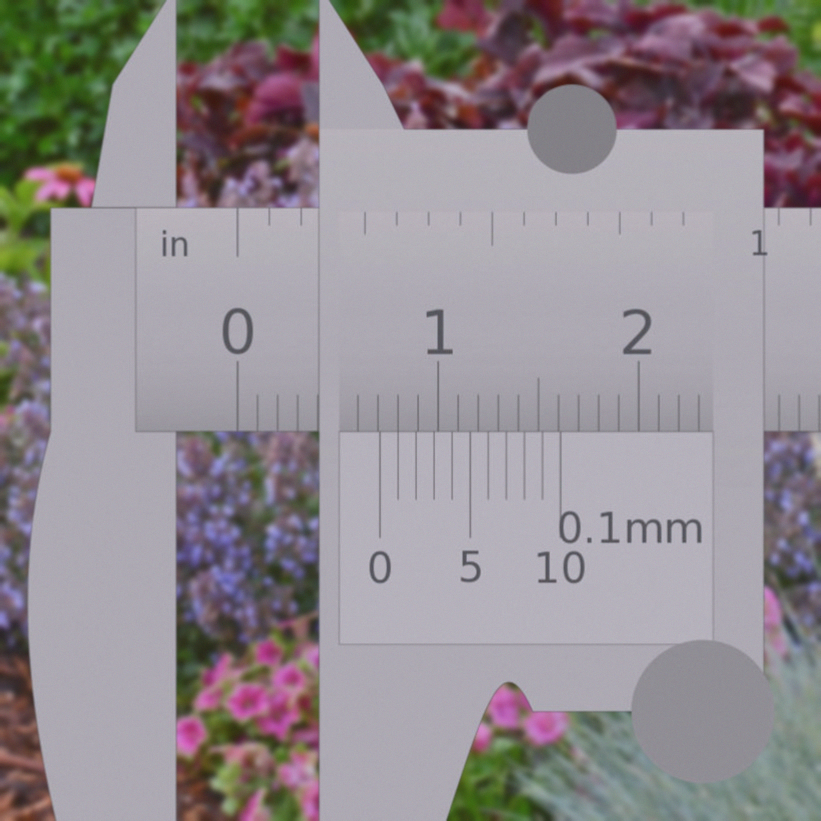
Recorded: 7.1,mm
